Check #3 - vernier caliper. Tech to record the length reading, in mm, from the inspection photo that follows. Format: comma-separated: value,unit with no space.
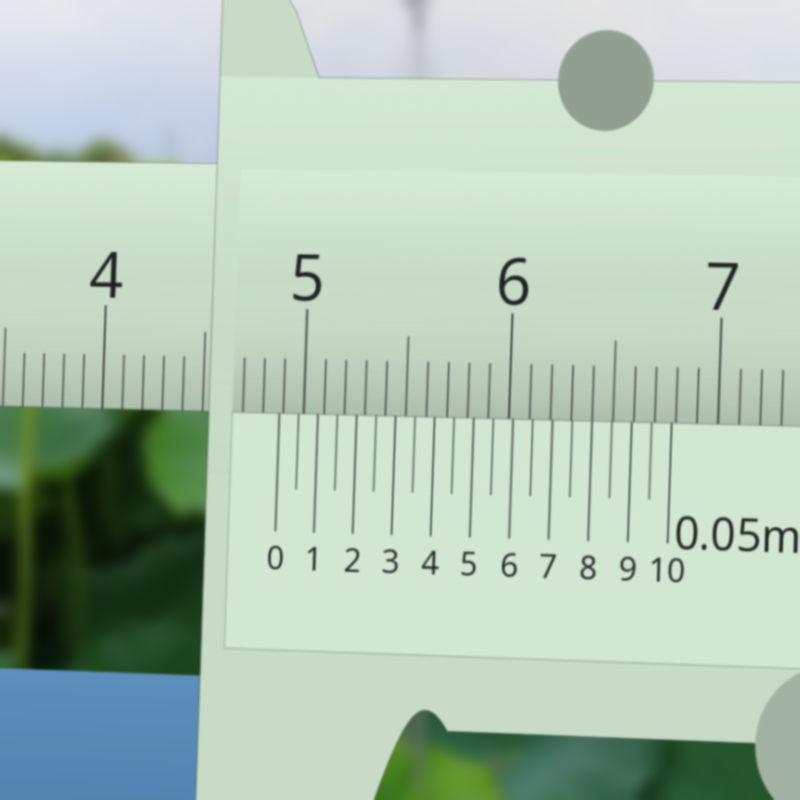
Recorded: 48.8,mm
